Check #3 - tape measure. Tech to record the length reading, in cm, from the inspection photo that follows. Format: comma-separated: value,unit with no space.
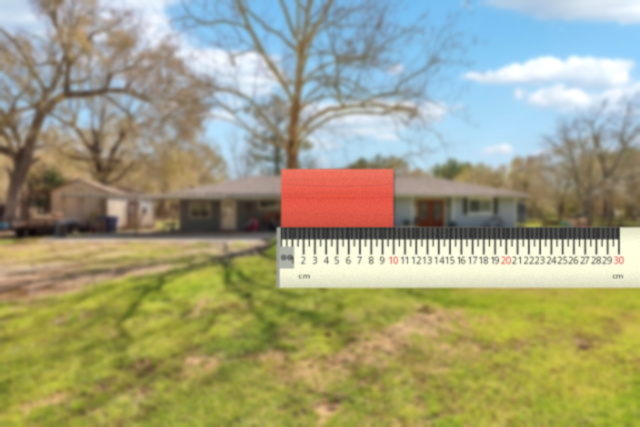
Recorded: 10,cm
